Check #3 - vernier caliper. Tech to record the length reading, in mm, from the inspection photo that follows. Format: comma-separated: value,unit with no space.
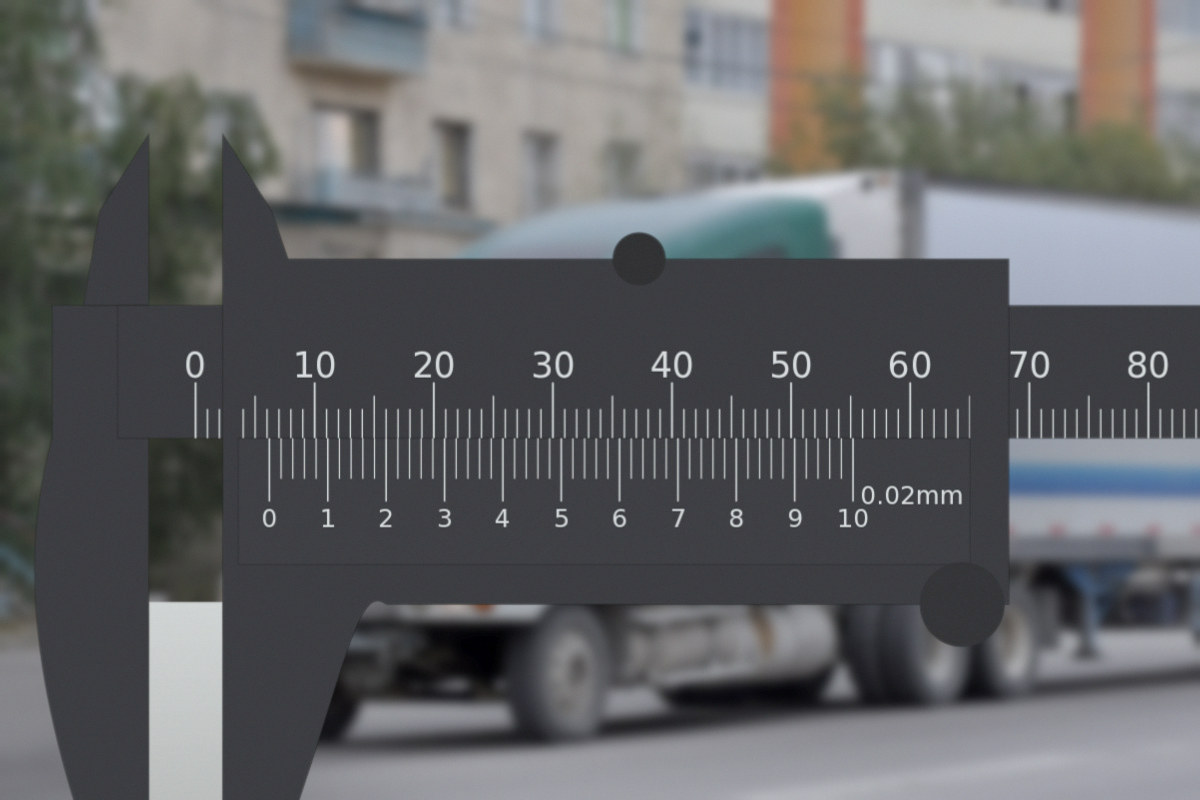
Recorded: 6.2,mm
